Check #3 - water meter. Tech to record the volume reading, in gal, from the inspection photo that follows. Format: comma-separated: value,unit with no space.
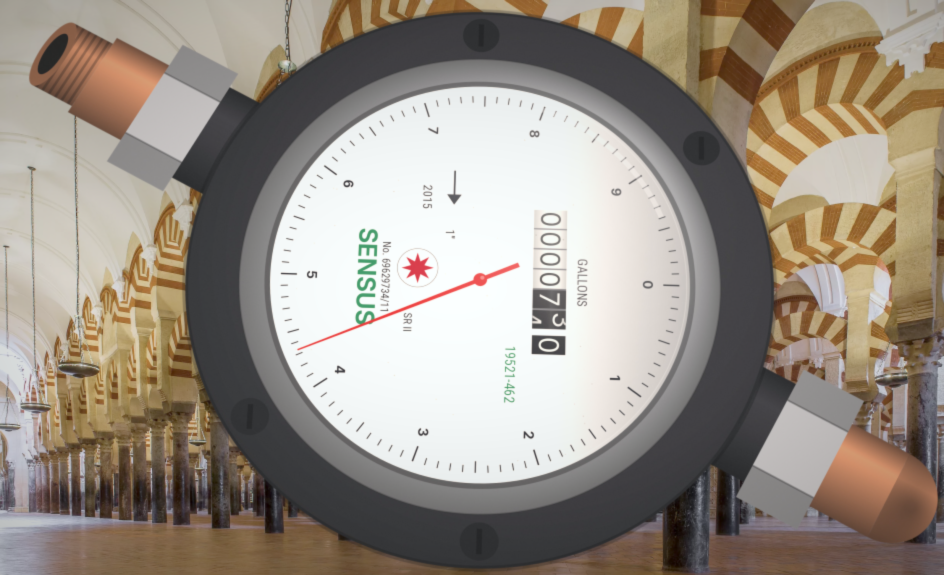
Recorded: 734.3,gal
